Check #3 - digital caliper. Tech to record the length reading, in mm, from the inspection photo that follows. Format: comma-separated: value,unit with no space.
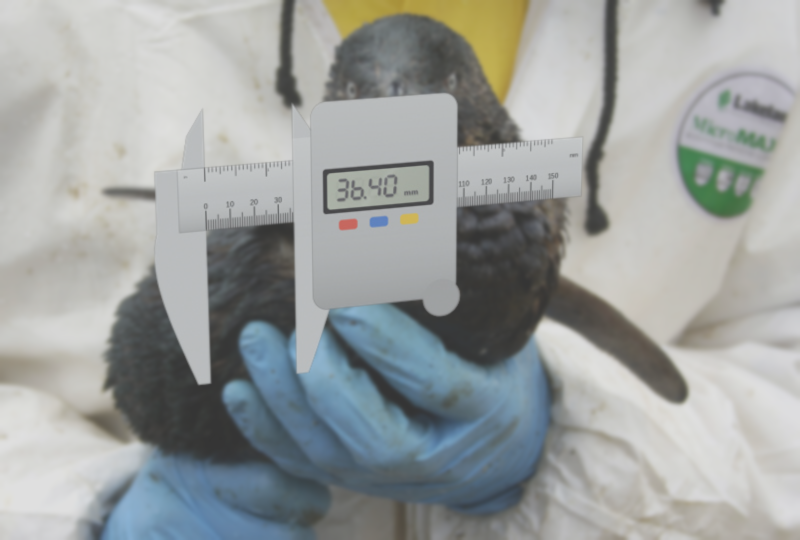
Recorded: 36.40,mm
